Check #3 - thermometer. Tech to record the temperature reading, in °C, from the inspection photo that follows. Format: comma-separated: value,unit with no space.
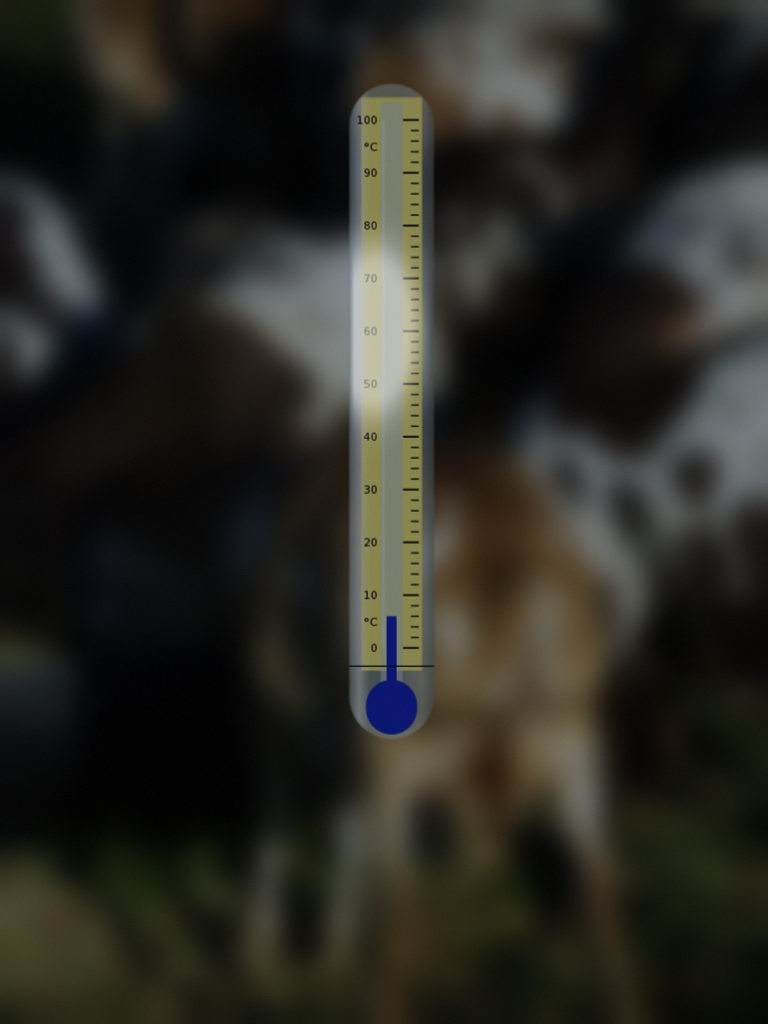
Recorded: 6,°C
